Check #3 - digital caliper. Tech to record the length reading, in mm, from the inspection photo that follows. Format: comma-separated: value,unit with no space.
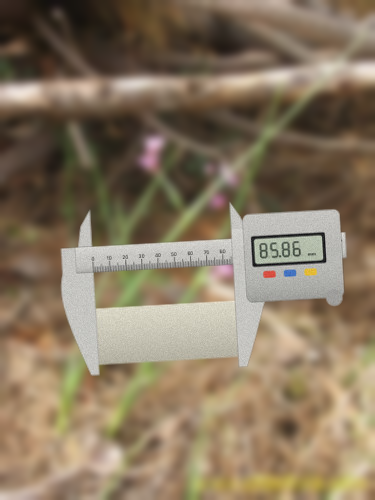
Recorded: 85.86,mm
